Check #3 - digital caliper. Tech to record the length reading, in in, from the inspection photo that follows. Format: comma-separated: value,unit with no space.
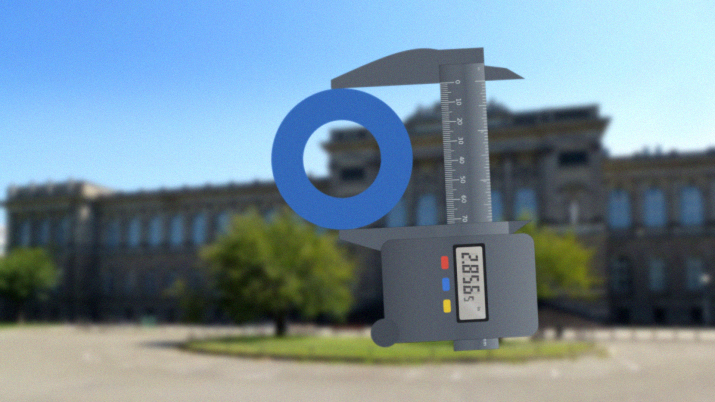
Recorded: 2.8565,in
